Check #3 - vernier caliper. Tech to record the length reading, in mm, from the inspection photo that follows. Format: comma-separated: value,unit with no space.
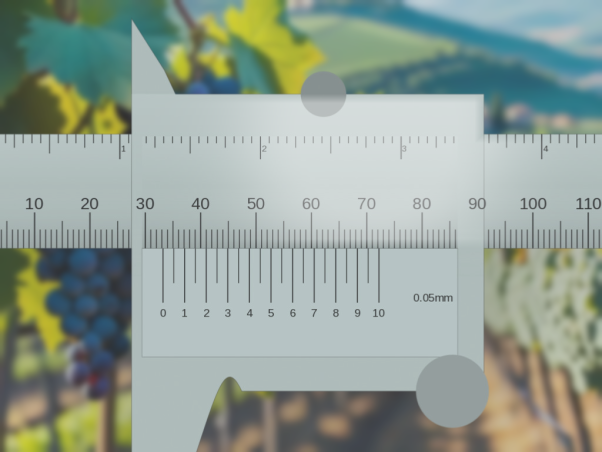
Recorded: 33.2,mm
